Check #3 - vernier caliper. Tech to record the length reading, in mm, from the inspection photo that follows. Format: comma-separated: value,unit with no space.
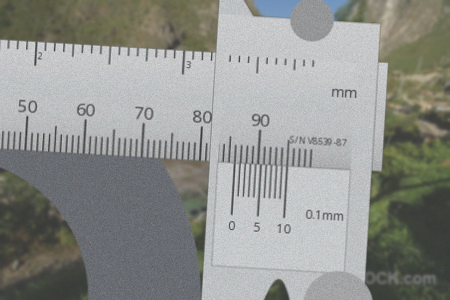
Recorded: 86.0,mm
